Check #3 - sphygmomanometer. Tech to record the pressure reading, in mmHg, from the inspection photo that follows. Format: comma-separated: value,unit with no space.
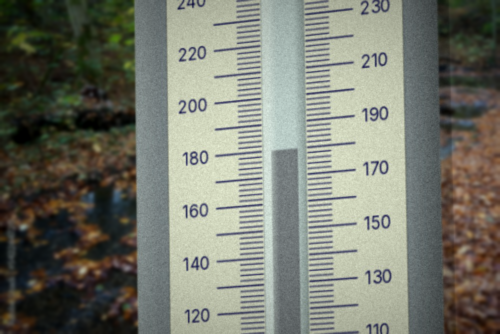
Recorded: 180,mmHg
